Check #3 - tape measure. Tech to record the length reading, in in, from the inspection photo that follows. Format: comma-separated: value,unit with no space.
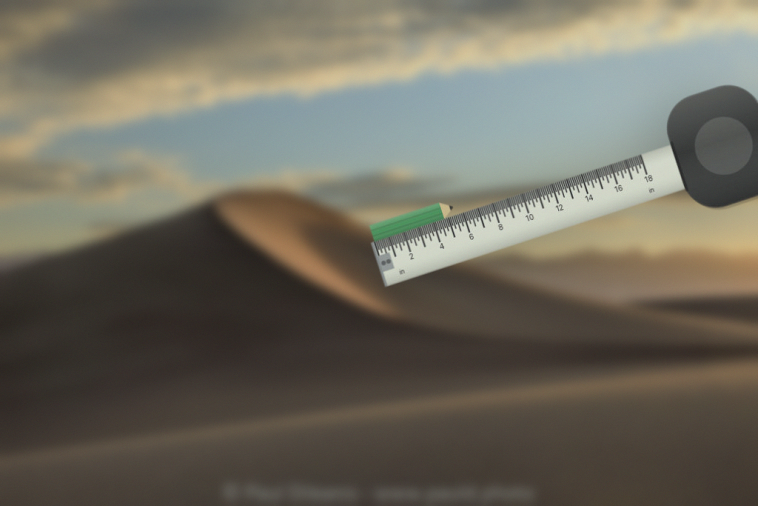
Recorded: 5.5,in
